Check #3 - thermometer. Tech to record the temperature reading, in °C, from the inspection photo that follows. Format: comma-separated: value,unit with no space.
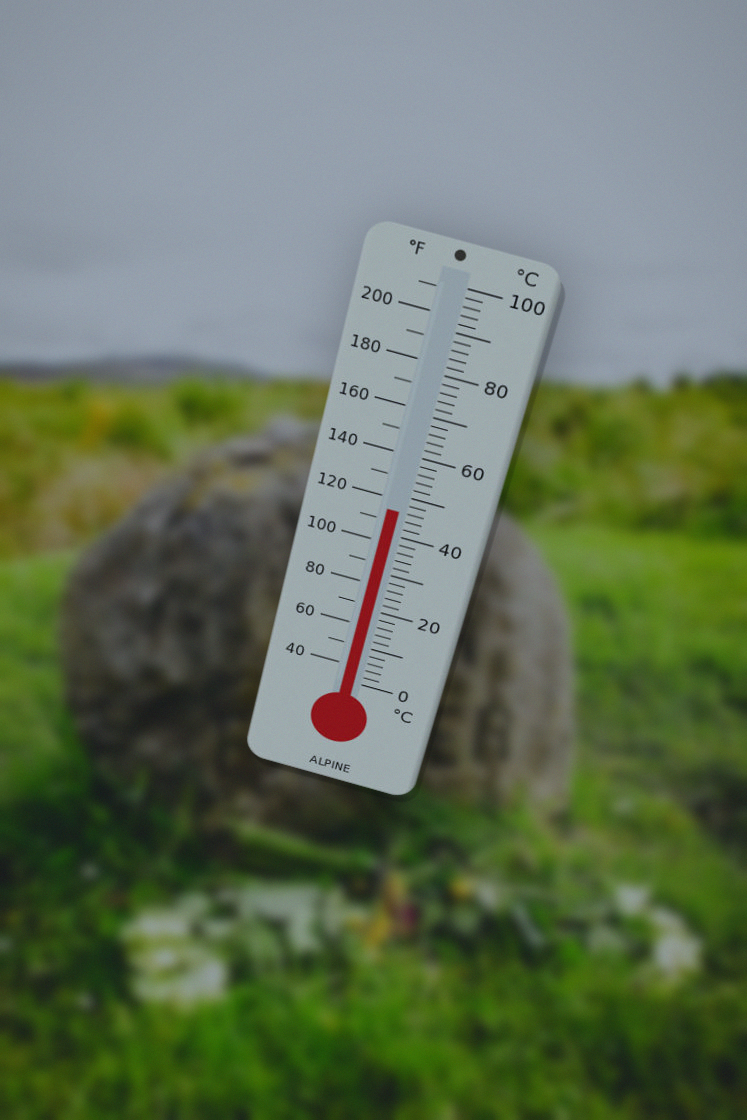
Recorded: 46,°C
